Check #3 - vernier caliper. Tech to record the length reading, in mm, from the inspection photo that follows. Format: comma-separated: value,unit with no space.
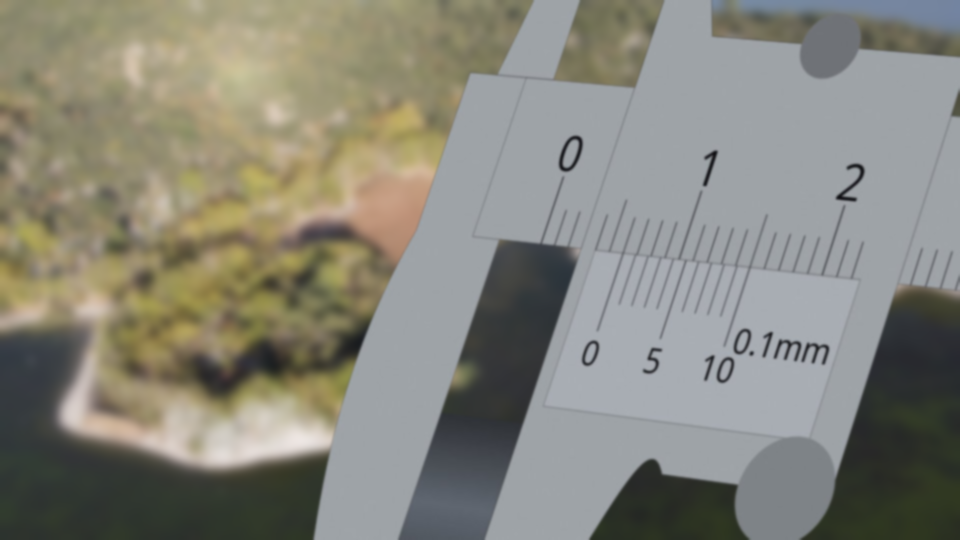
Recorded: 6.0,mm
